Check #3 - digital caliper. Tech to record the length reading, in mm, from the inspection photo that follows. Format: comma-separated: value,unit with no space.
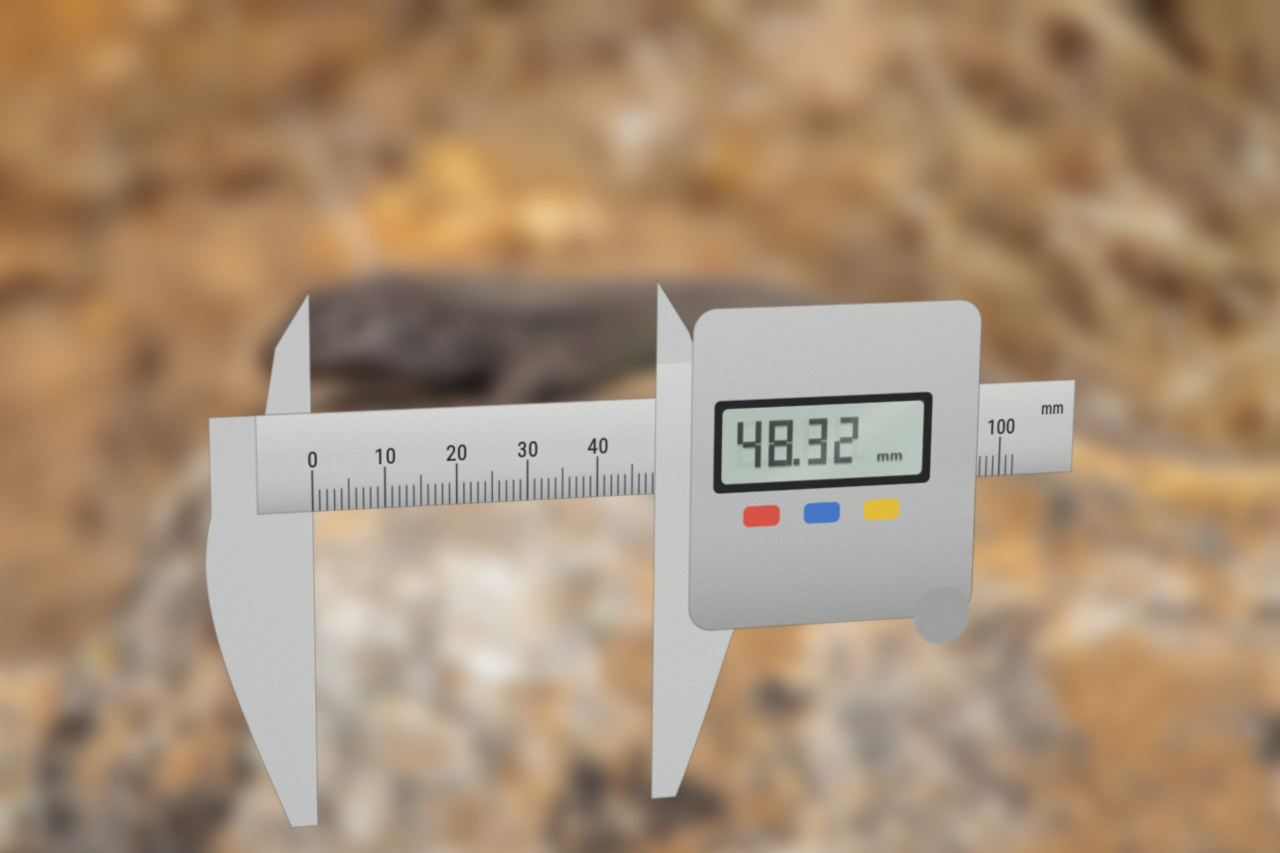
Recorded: 48.32,mm
